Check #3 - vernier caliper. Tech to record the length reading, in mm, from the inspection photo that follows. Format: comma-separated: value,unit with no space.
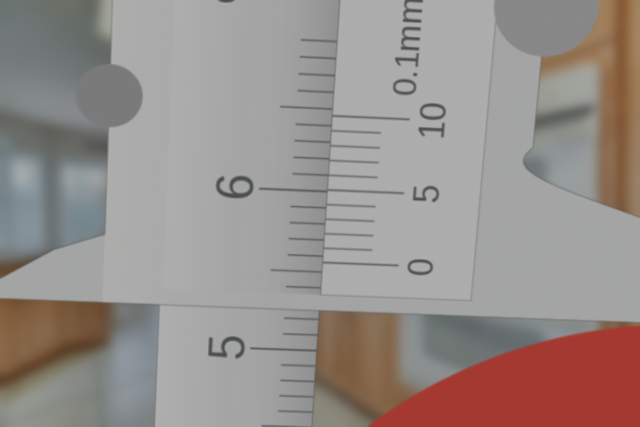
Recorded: 55.6,mm
